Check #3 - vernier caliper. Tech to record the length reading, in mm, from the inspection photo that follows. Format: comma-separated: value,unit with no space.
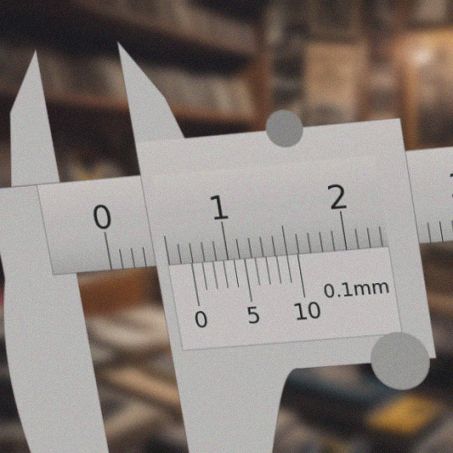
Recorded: 6.9,mm
